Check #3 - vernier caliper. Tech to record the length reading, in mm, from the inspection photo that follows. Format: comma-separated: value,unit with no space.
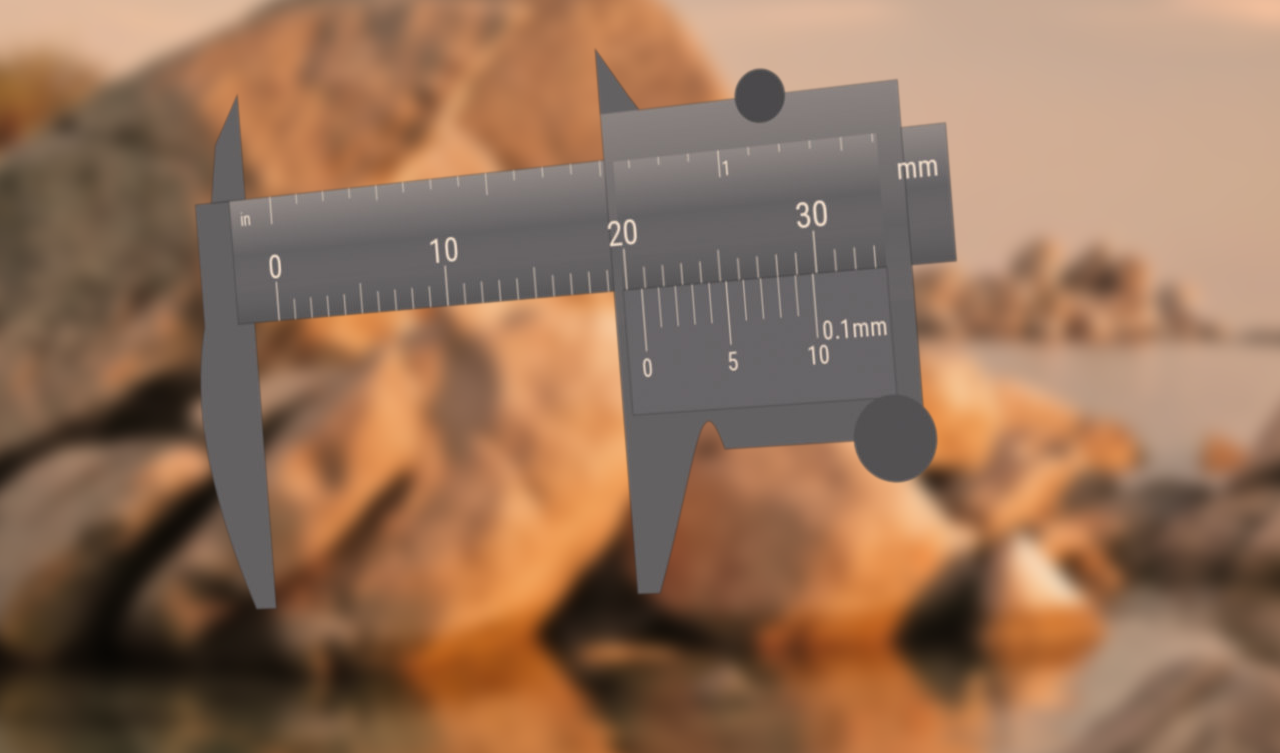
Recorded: 20.8,mm
